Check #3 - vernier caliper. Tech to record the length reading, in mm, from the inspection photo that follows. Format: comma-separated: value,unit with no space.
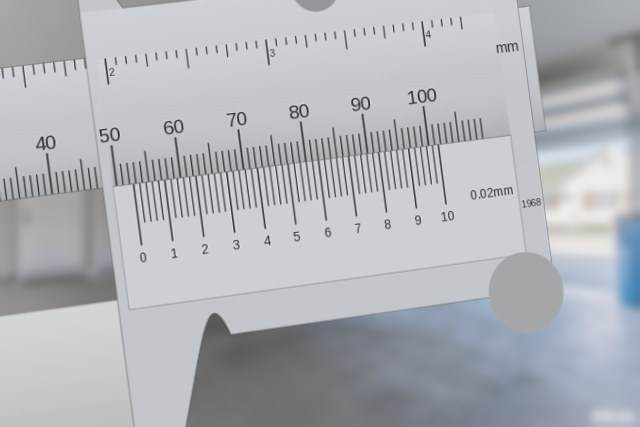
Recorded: 52.6,mm
